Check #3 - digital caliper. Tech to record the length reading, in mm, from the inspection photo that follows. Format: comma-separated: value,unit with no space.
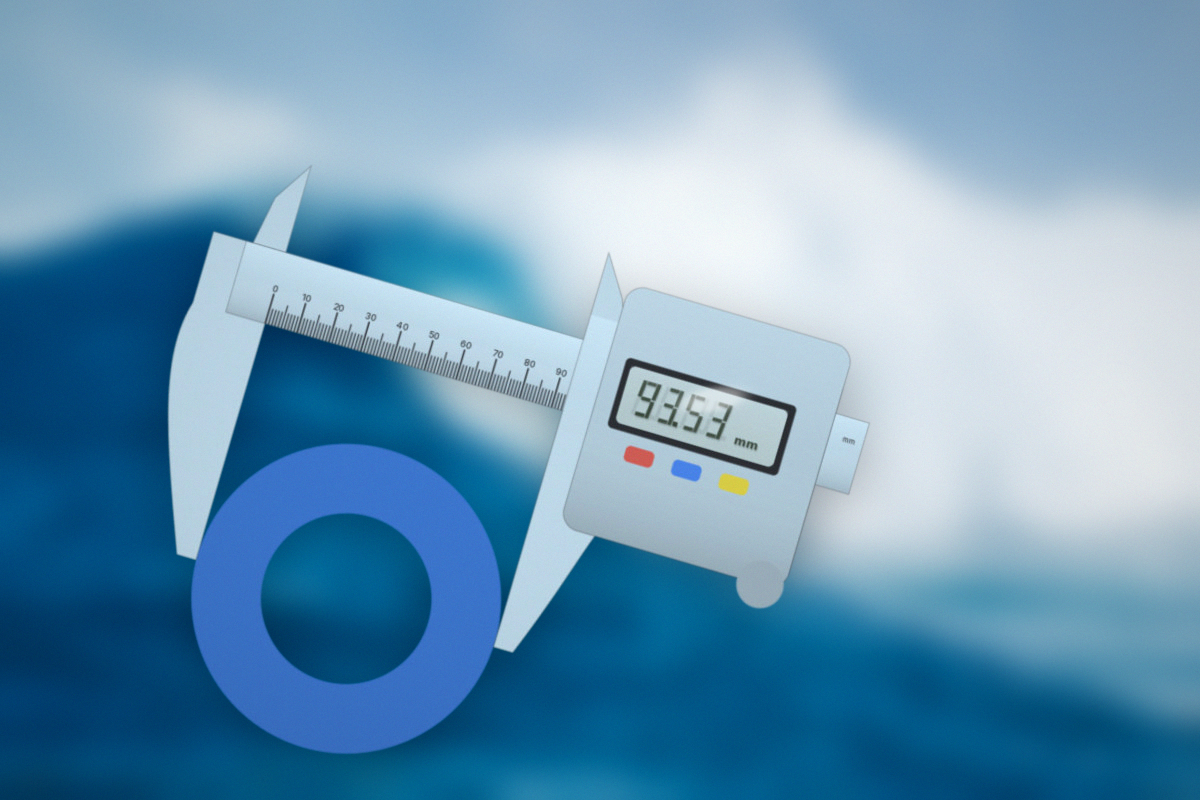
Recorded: 93.53,mm
